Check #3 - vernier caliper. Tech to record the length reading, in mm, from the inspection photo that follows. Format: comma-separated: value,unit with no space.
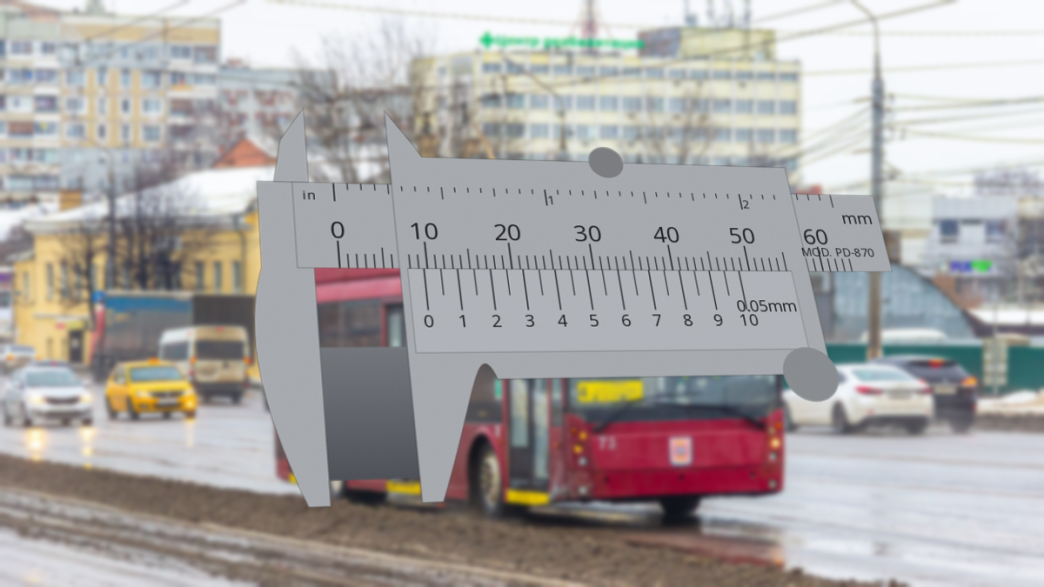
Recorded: 9.6,mm
